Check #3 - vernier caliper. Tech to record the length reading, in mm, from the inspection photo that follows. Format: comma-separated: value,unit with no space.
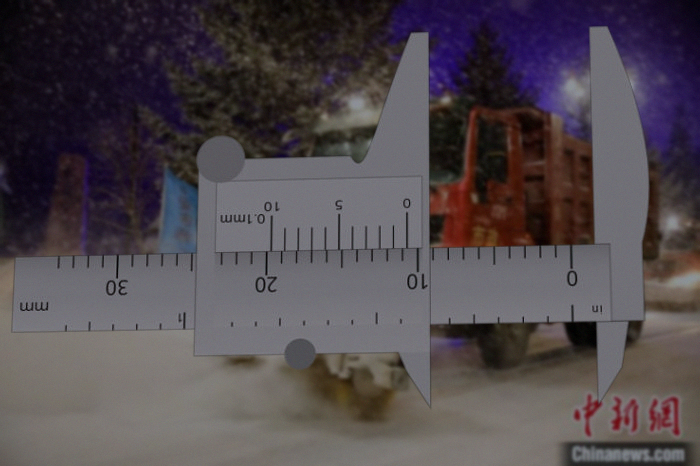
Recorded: 10.7,mm
